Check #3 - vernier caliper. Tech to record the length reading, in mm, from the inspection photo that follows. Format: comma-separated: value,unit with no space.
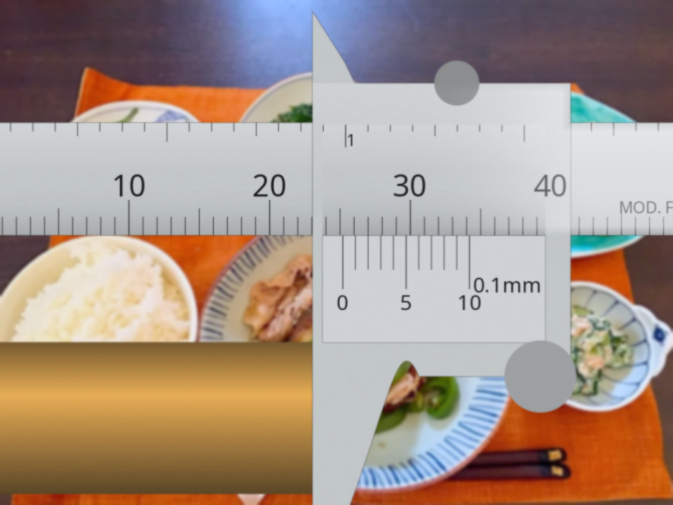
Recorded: 25.2,mm
